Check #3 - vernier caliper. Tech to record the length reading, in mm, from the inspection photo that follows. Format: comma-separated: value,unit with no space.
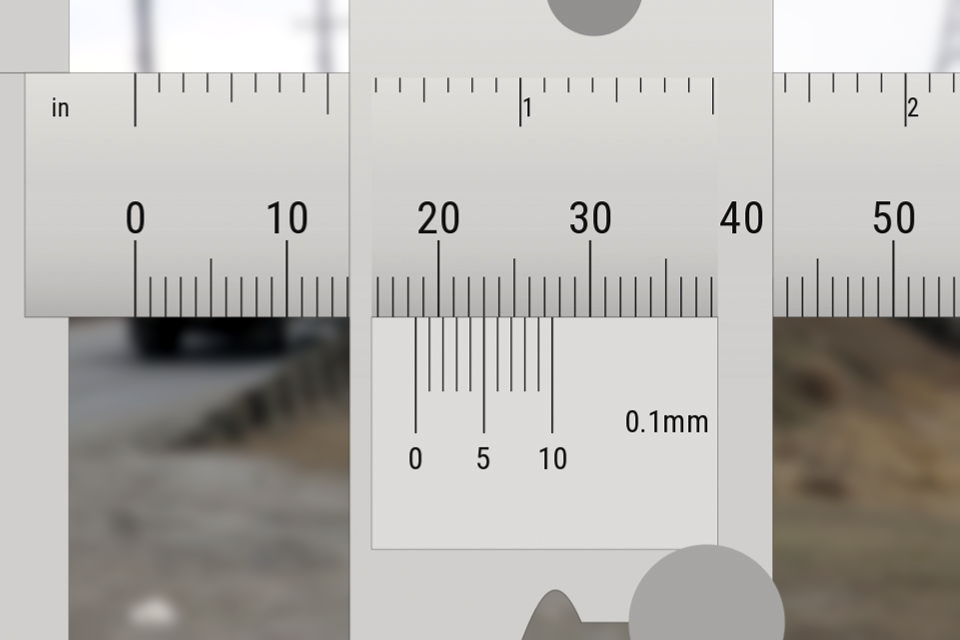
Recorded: 18.5,mm
